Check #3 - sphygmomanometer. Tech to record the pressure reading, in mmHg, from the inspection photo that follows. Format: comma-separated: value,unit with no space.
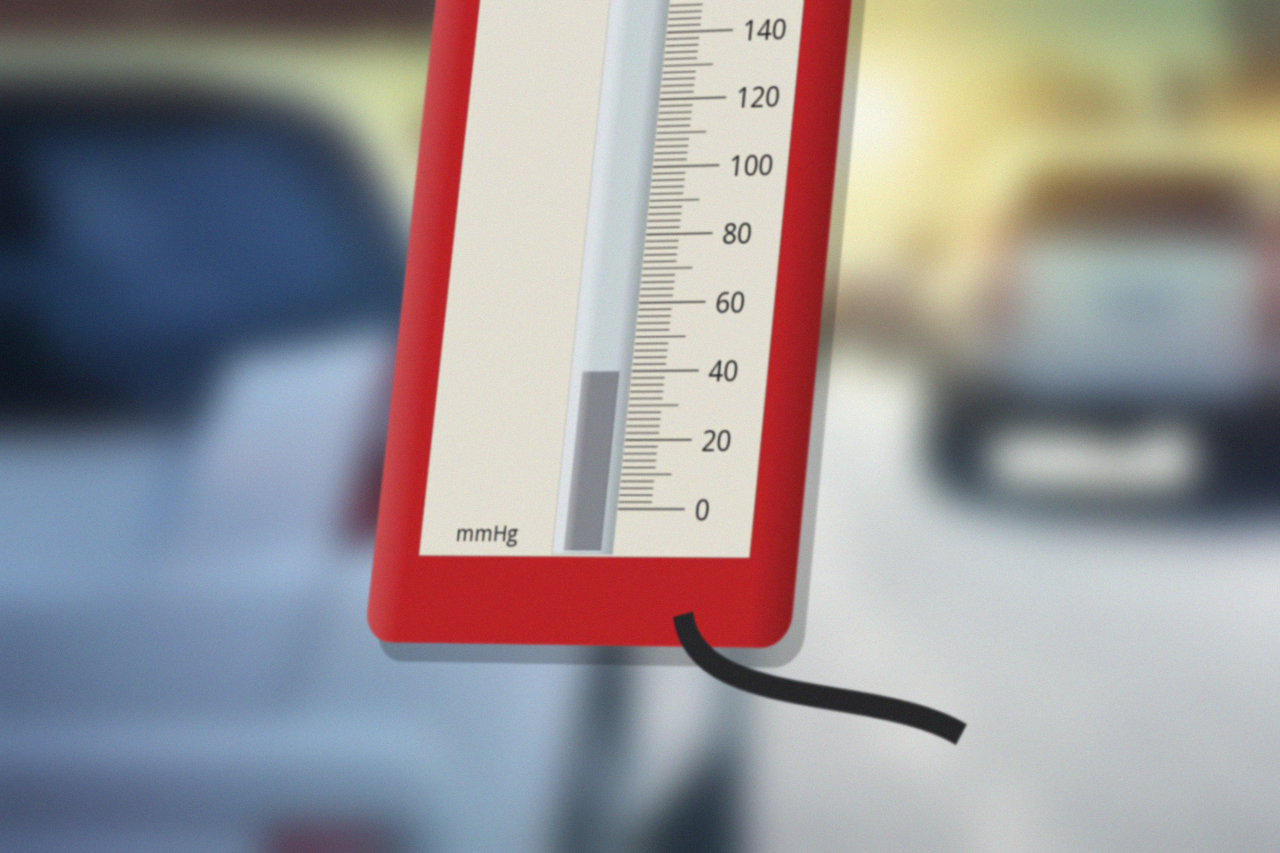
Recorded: 40,mmHg
